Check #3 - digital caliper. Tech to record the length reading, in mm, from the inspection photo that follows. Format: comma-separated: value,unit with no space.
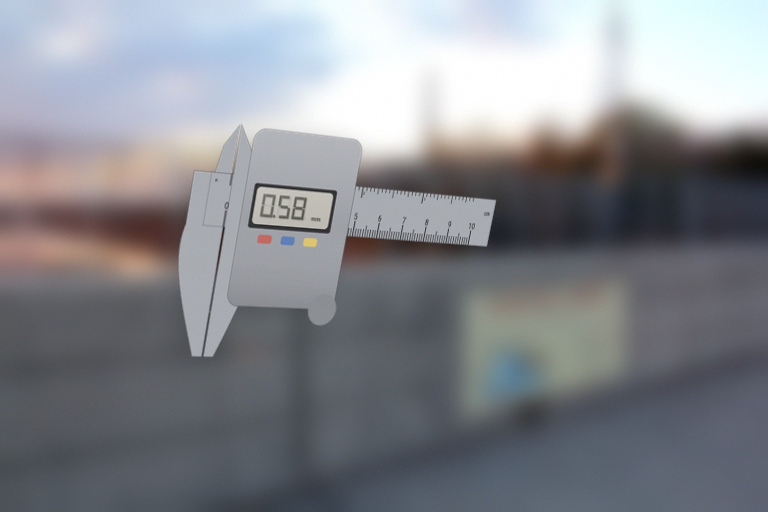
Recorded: 0.58,mm
